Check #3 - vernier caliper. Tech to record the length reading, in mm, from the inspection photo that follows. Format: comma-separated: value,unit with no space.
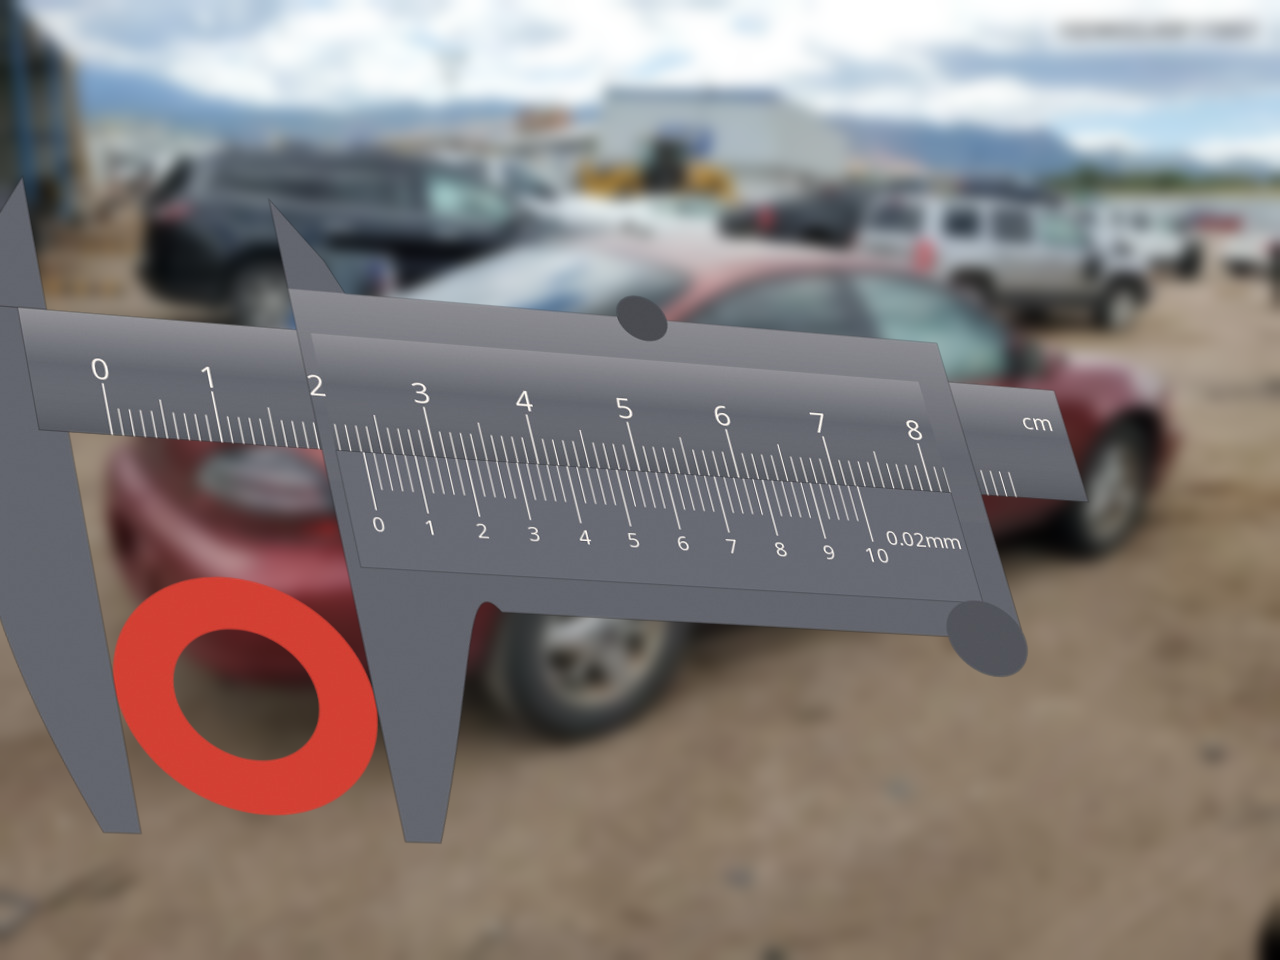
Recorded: 23.2,mm
